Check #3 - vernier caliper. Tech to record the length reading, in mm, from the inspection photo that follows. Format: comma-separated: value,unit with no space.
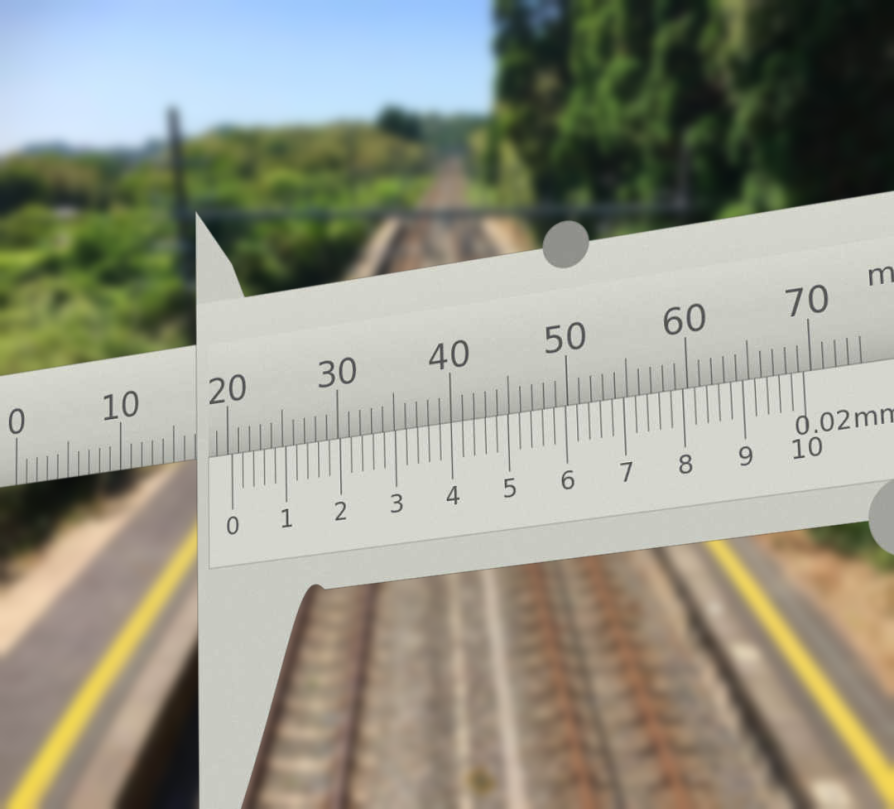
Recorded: 20.4,mm
